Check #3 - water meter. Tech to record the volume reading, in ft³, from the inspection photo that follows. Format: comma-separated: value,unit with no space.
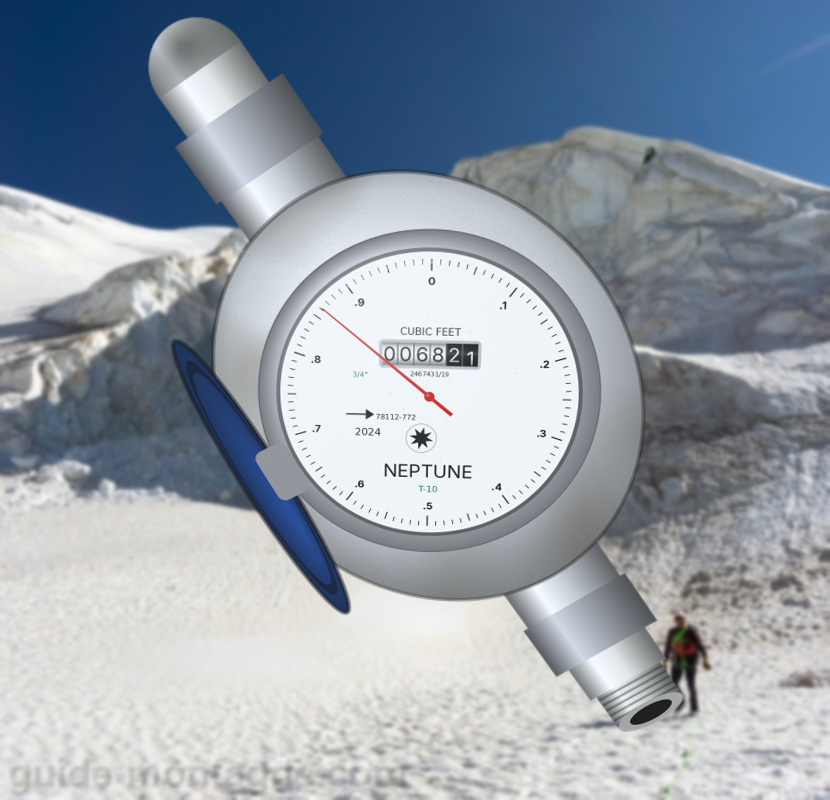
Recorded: 6820.86,ft³
